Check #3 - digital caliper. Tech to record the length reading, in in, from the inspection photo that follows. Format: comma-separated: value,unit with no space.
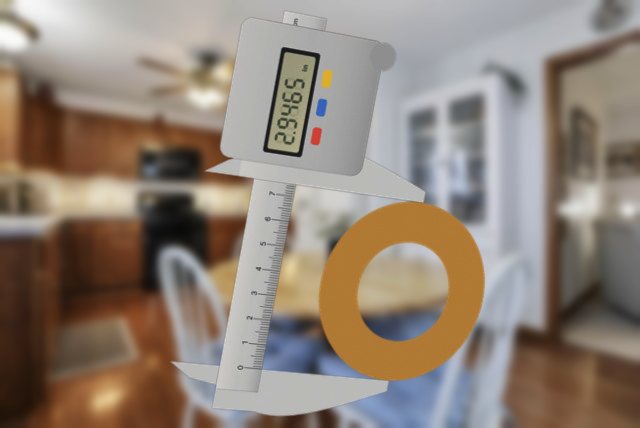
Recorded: 2.9465,in
